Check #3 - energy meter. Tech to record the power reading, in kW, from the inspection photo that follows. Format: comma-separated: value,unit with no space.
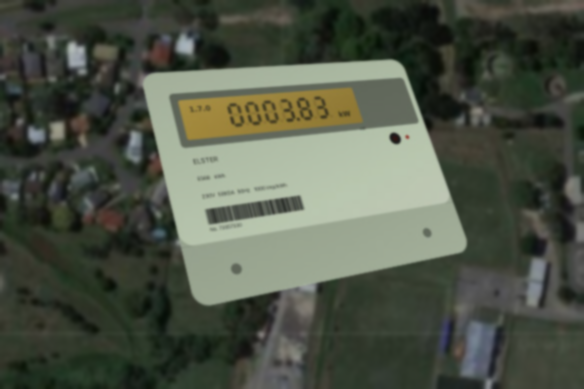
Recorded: 3.83,kW
